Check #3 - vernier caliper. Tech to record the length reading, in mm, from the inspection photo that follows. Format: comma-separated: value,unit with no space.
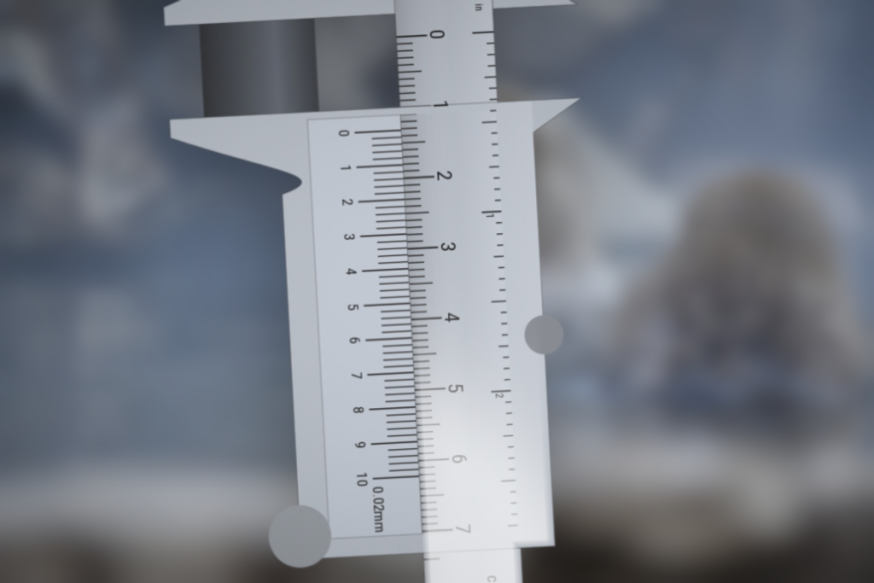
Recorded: 13.2,mm
